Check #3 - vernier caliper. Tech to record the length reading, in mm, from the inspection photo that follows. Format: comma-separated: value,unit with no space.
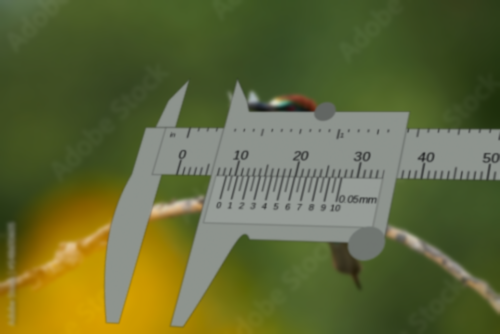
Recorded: 8.5,mm
